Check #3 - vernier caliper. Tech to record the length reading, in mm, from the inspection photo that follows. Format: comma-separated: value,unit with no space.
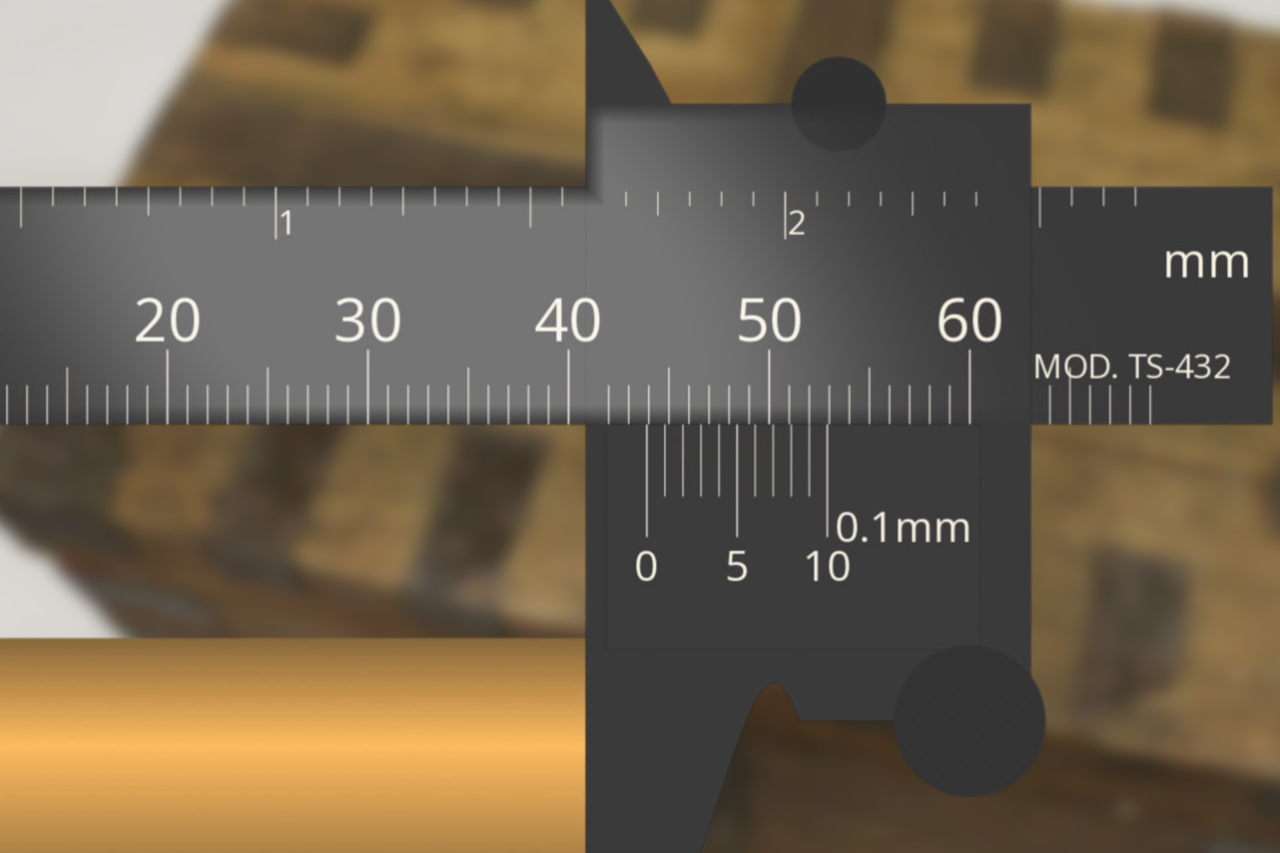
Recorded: 43.9,mm
